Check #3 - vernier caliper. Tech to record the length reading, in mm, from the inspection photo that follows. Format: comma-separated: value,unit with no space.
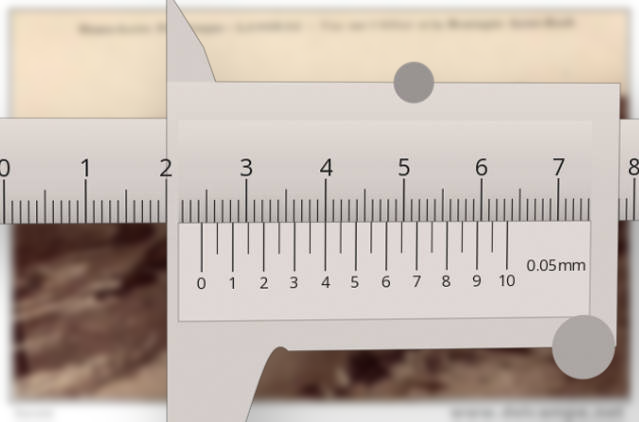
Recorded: 24.4,mm
